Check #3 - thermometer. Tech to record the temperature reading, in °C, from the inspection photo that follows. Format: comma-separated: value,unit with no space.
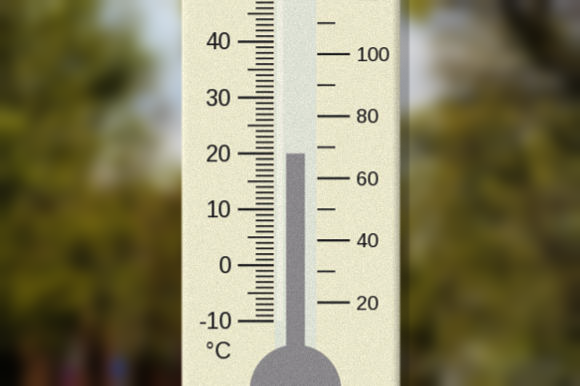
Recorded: 20,°C
